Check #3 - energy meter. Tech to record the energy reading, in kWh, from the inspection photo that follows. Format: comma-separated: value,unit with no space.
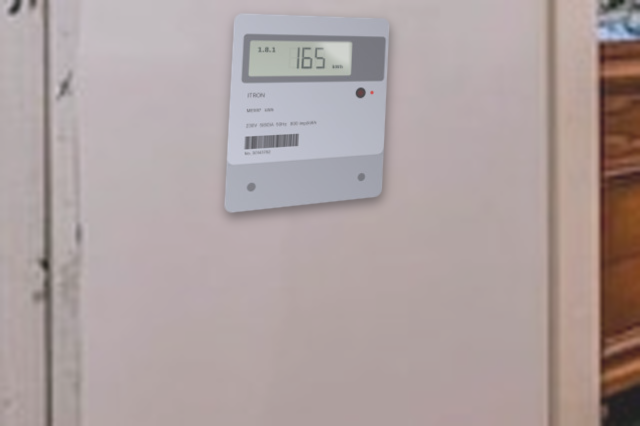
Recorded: 165,kWh
